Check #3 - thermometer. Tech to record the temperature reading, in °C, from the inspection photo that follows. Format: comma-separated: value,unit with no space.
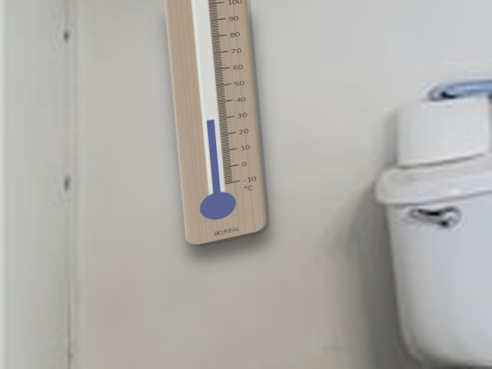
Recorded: 30,°C
